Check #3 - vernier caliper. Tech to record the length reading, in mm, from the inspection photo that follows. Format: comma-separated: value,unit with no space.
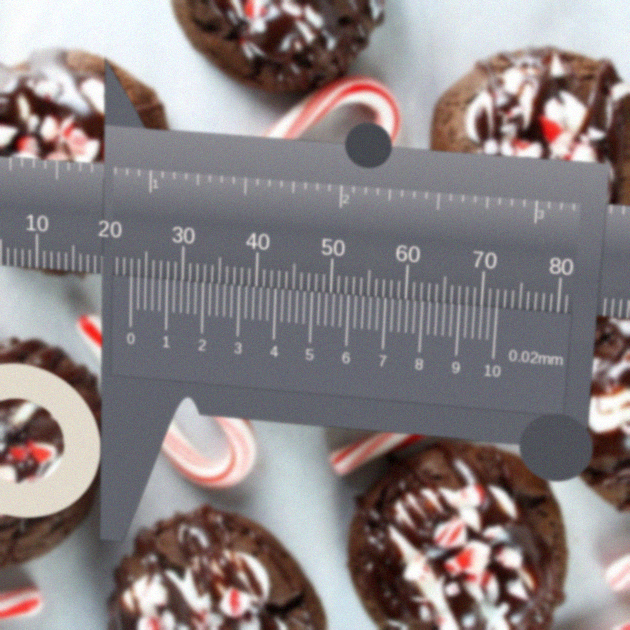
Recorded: 23.0,mm
